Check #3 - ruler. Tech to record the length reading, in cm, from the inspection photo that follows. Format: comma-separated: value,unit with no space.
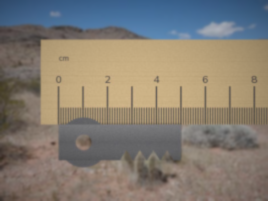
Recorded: 5,cm
